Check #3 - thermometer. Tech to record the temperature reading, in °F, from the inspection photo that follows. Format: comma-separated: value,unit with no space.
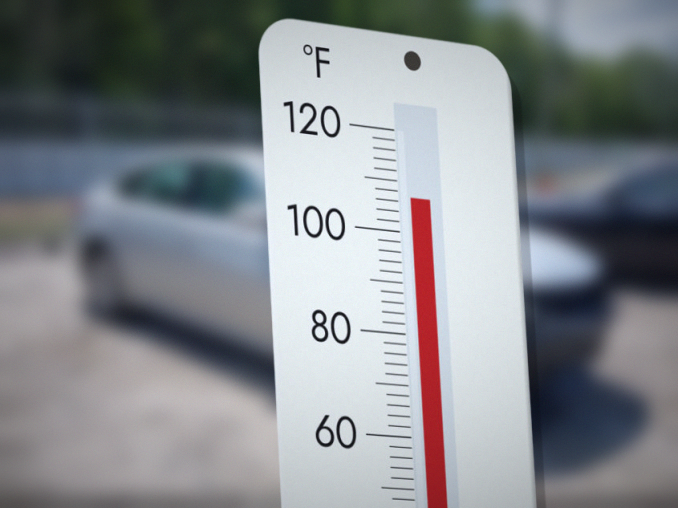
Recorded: 107,°F
